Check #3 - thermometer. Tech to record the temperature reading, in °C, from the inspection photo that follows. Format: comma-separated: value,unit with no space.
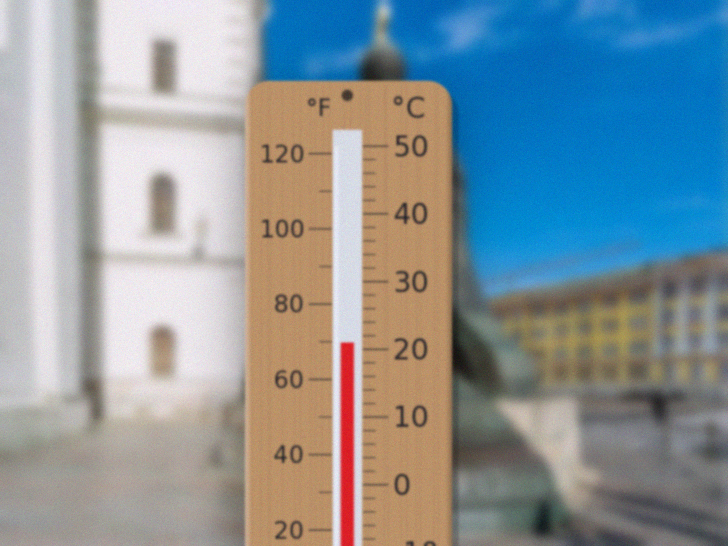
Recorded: 21,°C
